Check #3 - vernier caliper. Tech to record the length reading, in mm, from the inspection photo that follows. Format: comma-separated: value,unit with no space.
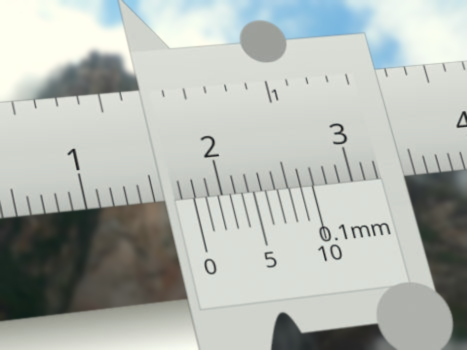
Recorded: 17.9,mm
